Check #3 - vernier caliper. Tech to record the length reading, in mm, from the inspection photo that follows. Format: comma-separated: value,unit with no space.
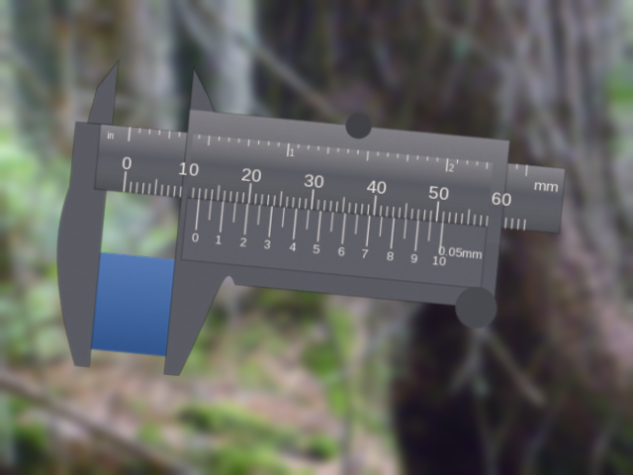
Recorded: 12.0,mm
